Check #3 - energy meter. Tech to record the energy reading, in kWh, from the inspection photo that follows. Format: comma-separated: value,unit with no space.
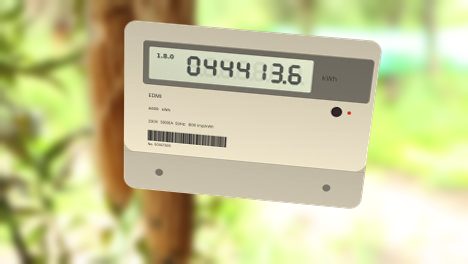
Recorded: 44413.6,kWh
